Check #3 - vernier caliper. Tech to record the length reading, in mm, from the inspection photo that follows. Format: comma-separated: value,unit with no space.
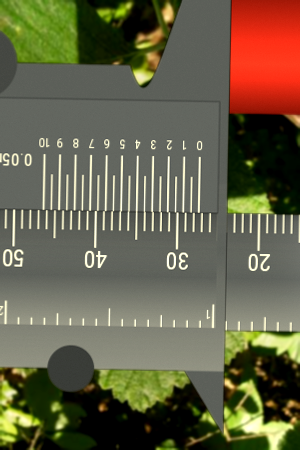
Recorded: 27.4,mm
